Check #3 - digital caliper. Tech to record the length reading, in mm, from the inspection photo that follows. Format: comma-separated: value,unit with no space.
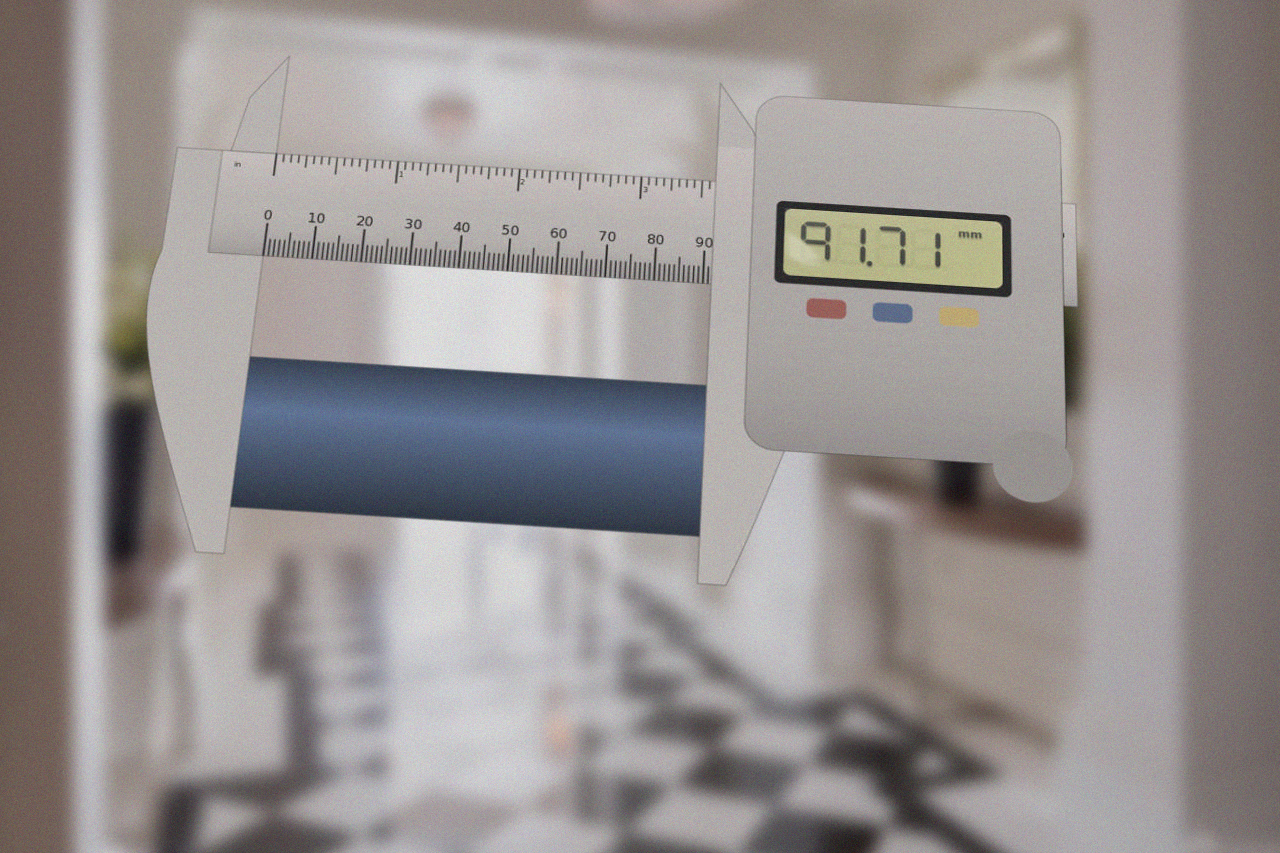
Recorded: 91.71,mm
